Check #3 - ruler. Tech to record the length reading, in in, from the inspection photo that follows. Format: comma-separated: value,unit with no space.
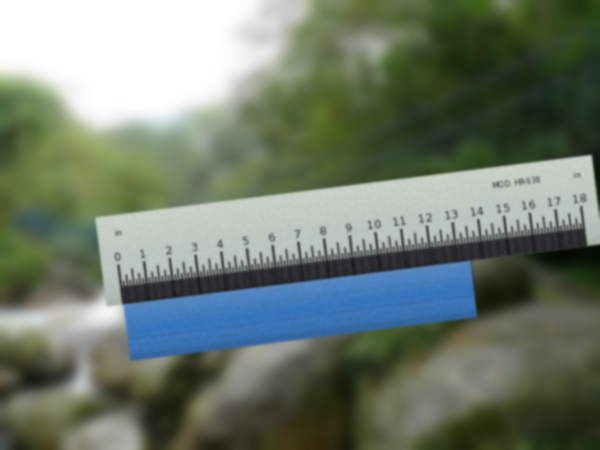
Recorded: 13.5,in
